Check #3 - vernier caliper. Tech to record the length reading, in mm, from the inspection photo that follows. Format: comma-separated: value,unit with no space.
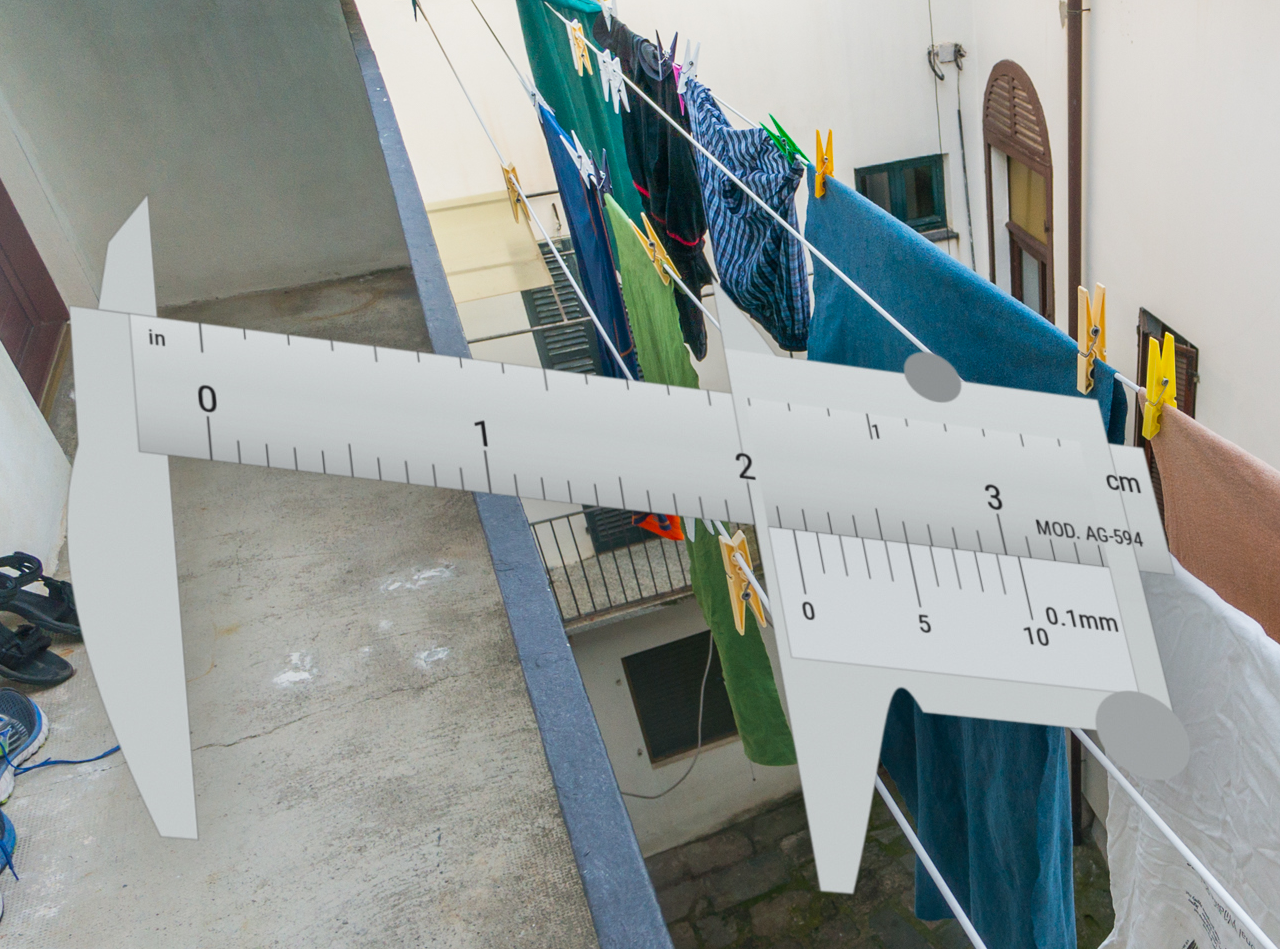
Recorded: 21.5,mm
